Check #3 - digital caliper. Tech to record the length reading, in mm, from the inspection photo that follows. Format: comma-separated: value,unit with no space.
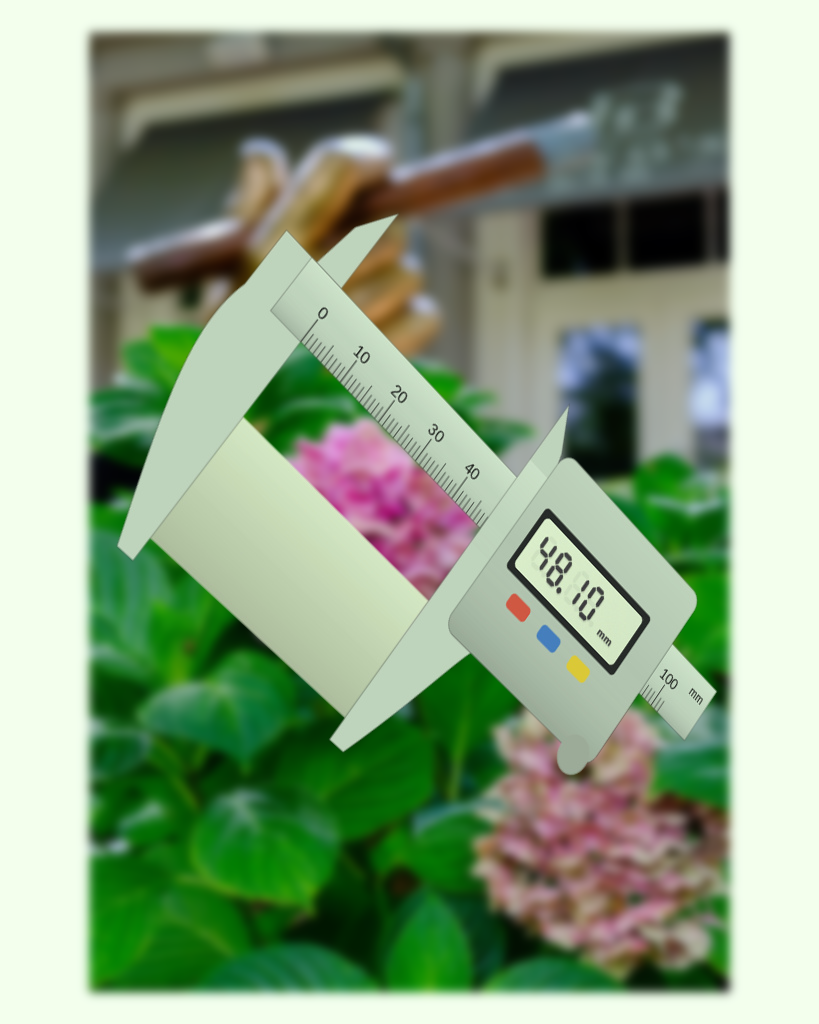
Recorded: 48.10,mm
